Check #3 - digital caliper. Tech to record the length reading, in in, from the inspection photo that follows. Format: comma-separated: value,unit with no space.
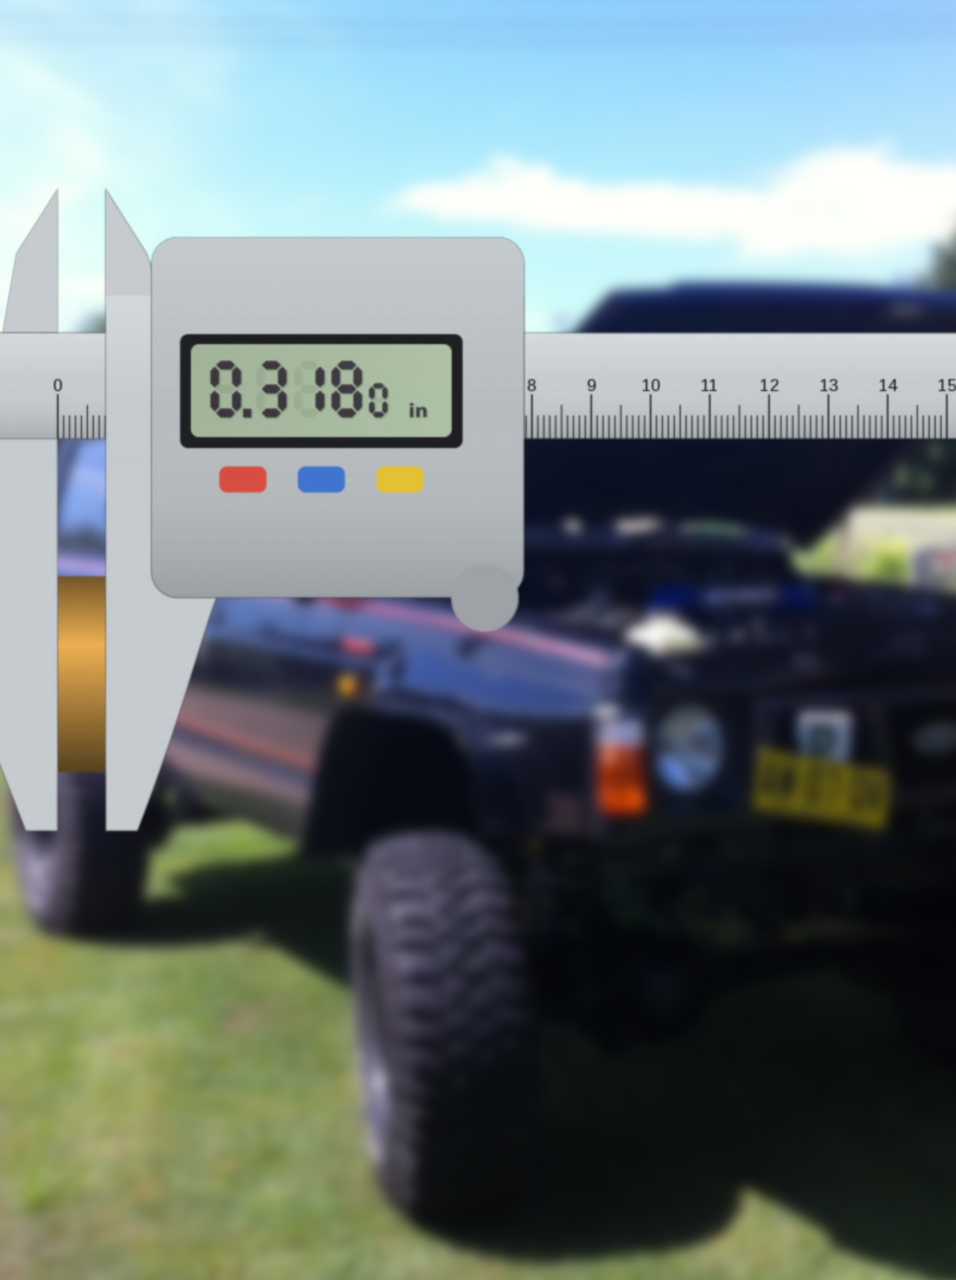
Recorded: 0.3180,in
